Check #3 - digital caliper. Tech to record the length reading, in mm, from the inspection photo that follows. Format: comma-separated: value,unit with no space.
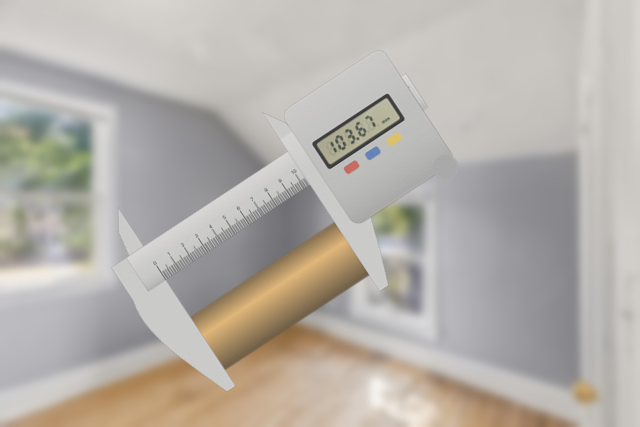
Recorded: 103.67,mm
